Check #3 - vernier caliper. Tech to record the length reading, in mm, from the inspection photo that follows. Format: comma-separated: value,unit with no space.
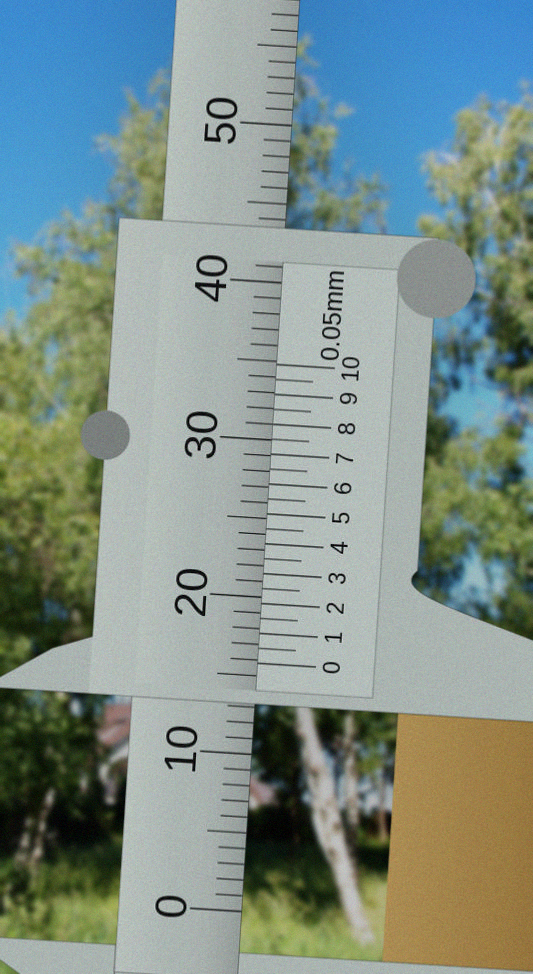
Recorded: 15.8,mm
